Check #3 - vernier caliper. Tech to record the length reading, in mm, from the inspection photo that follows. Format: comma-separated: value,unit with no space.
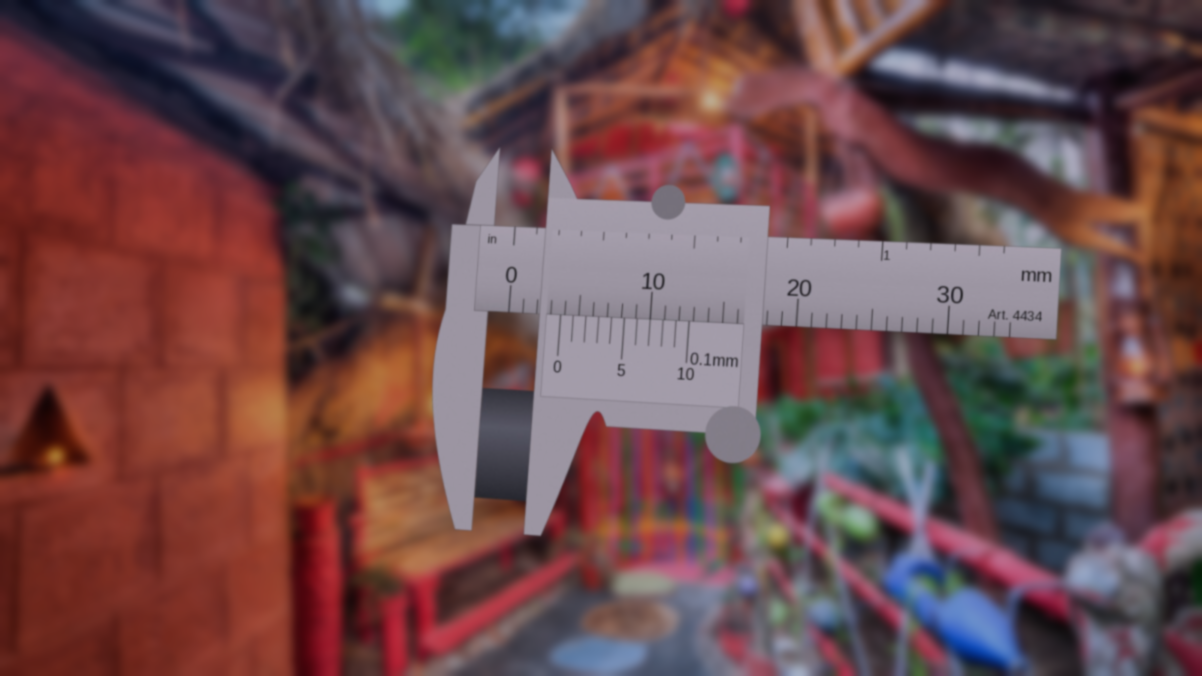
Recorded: 3.7,mm
